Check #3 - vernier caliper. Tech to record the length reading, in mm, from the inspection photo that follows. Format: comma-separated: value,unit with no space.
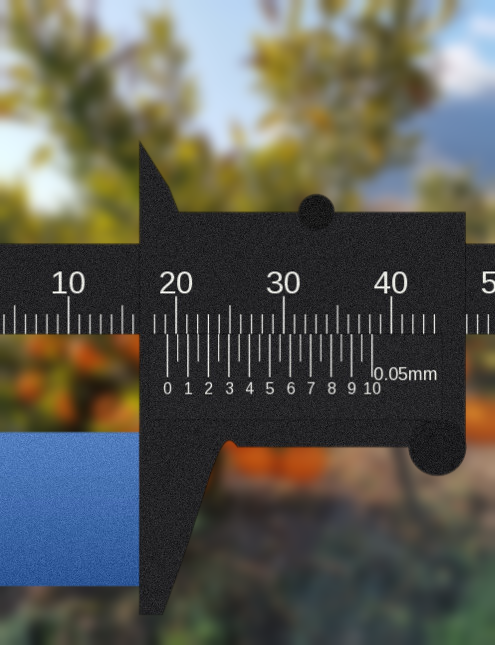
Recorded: 19.2,mm
